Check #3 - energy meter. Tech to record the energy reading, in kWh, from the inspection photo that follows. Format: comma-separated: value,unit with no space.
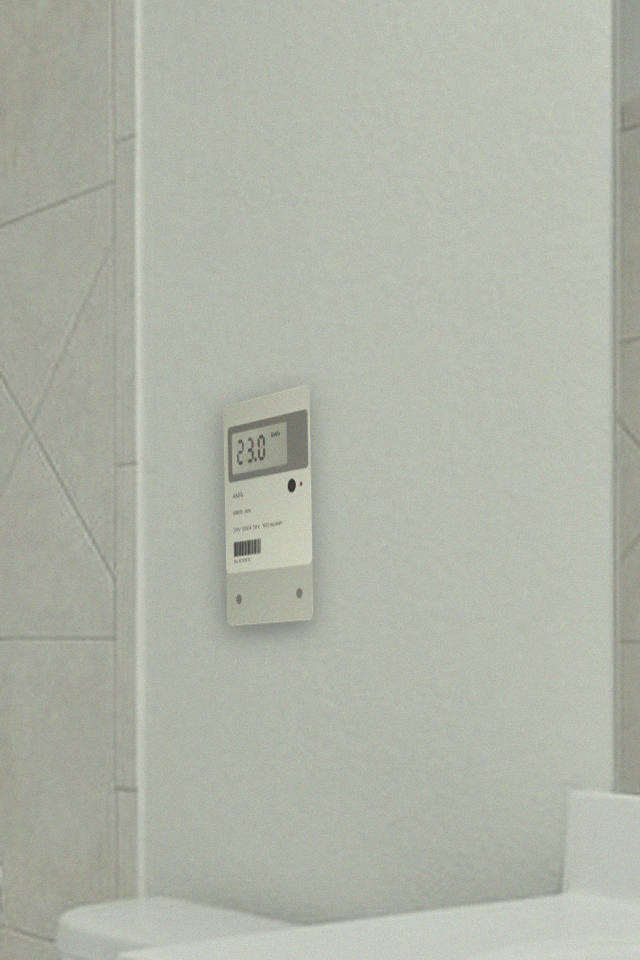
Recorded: 23.0,kWh
